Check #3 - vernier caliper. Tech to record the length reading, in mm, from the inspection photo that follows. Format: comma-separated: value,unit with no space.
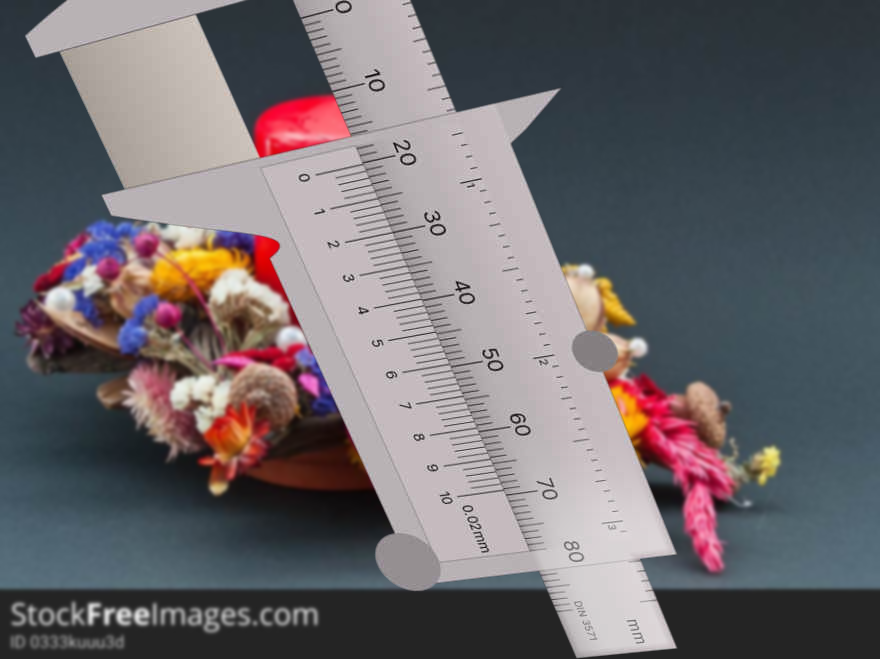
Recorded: 20.2,mm
